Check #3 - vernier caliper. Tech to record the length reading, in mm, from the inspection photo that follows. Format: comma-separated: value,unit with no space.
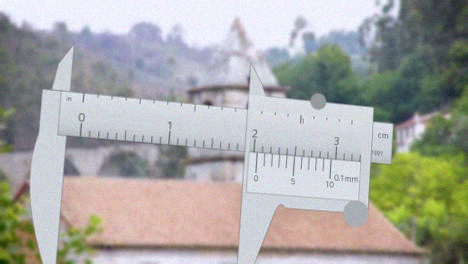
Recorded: 20.4,mm
